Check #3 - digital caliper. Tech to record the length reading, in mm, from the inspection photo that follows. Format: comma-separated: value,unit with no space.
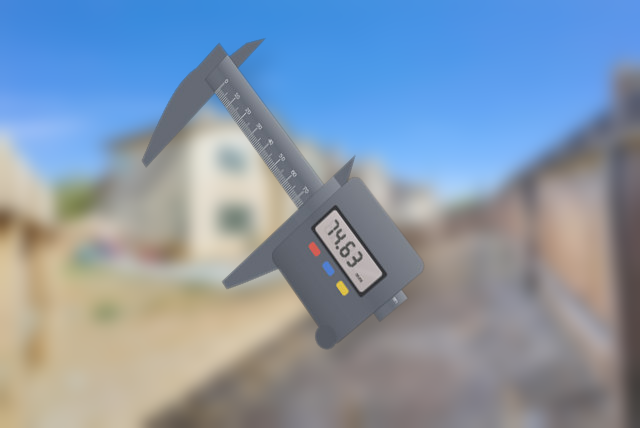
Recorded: 74.63,mm
